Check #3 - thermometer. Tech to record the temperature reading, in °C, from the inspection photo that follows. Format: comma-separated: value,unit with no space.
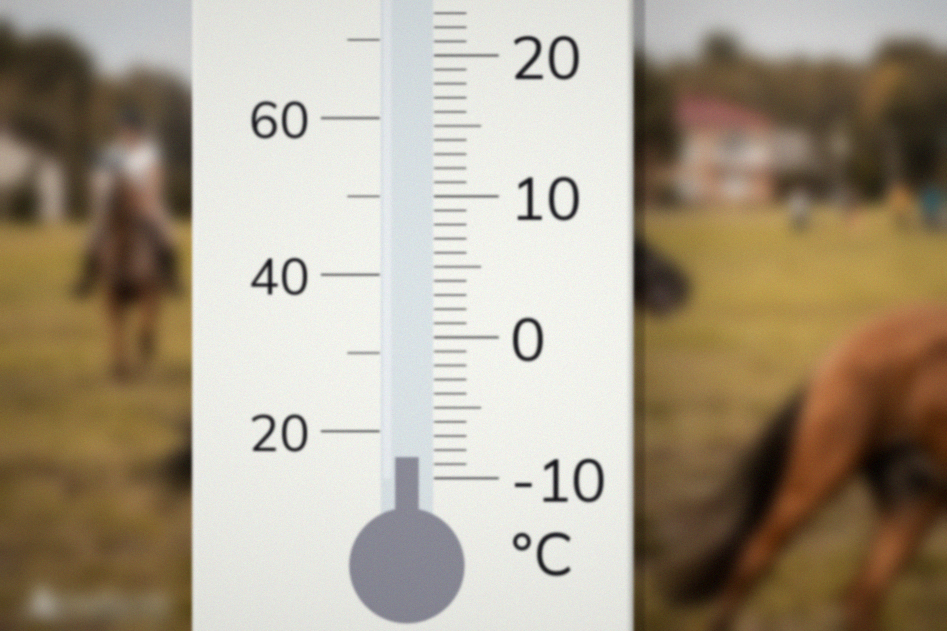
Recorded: -8.5,°C
